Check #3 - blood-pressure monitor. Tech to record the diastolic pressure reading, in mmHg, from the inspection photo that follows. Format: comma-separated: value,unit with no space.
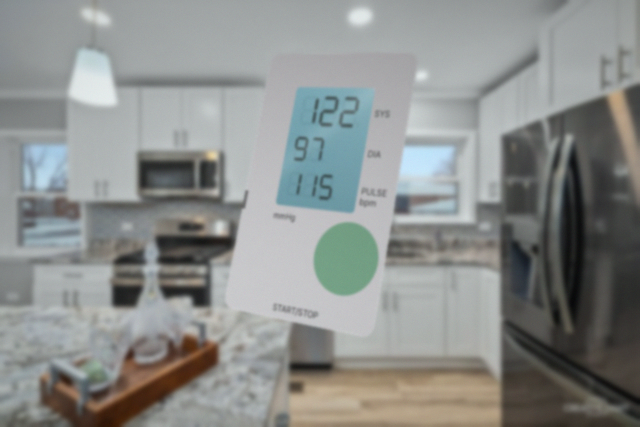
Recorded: 97,mmHg
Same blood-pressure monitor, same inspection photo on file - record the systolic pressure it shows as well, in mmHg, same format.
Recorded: 122,mmHg
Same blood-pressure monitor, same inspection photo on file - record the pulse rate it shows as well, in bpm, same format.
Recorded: 115,bpm
